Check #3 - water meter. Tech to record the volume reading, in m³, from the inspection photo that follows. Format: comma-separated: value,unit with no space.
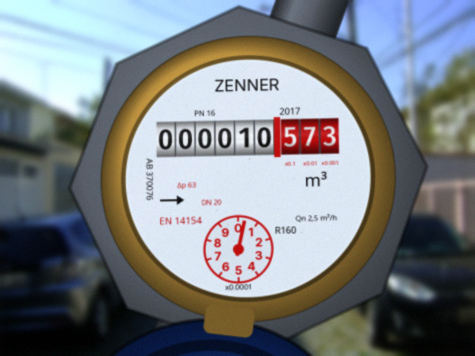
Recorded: 10.5730,m³
